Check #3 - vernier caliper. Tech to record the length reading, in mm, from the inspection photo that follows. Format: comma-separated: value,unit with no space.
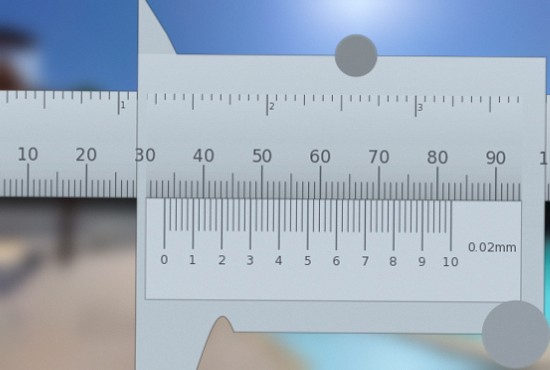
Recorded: 33.4,mm
